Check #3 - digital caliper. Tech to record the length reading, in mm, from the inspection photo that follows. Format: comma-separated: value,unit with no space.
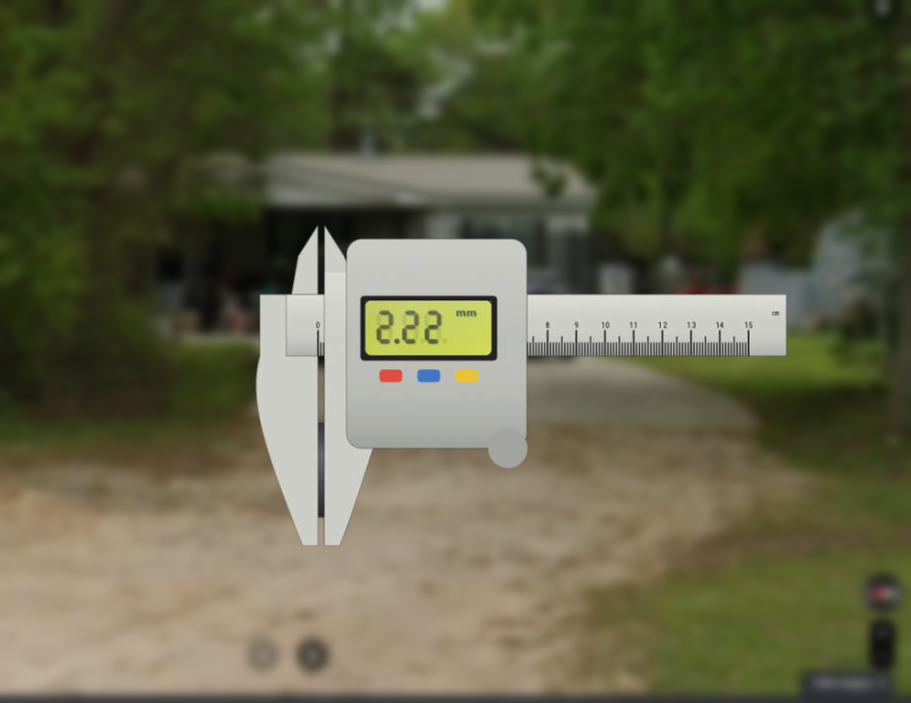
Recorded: 2.22,mm
